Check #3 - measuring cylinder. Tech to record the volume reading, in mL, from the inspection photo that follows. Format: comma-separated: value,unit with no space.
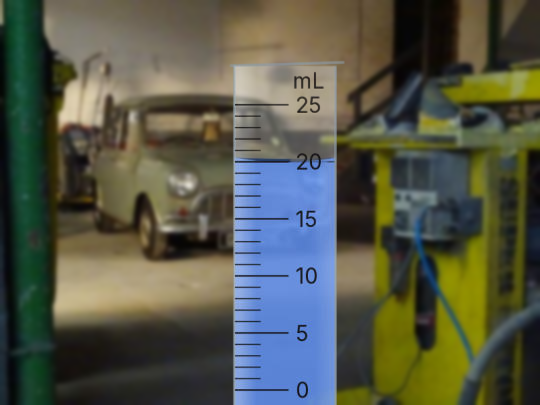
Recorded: 20,mL
